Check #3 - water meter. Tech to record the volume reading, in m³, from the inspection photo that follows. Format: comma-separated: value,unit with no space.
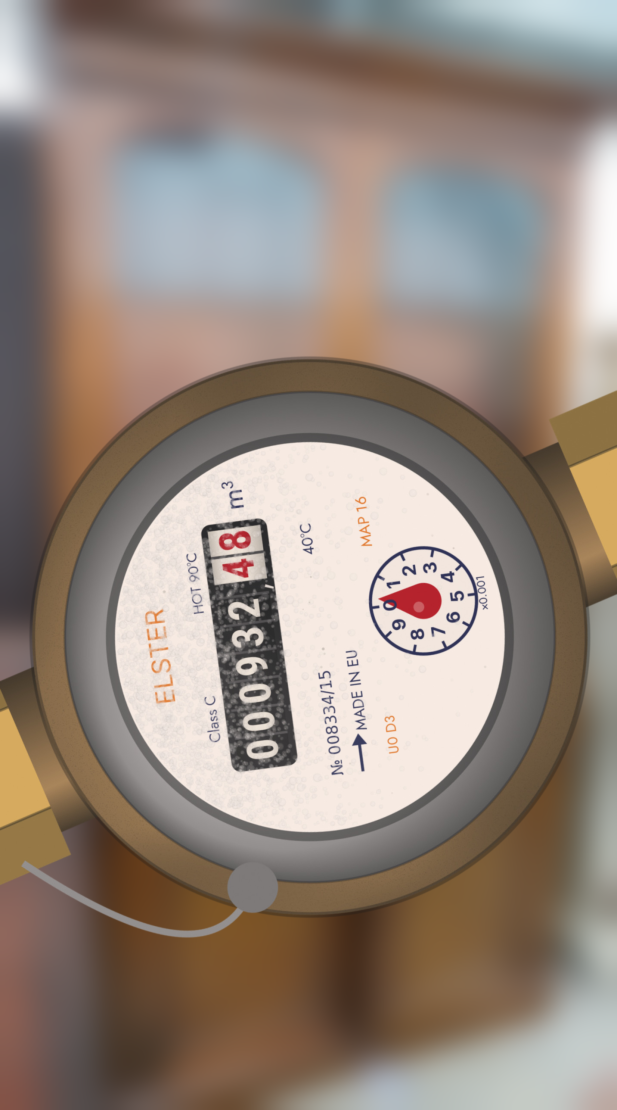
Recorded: 932.480,m³
